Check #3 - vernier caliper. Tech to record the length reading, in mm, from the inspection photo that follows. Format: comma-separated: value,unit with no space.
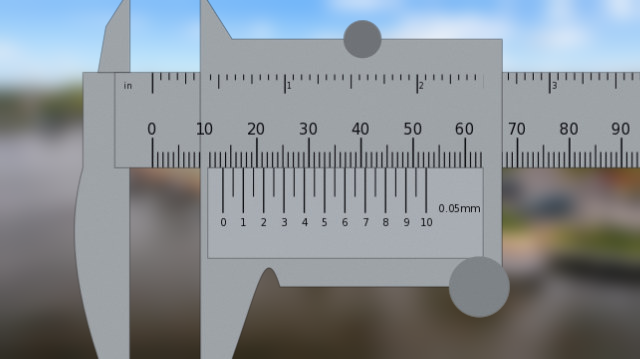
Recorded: 13.5,mm
